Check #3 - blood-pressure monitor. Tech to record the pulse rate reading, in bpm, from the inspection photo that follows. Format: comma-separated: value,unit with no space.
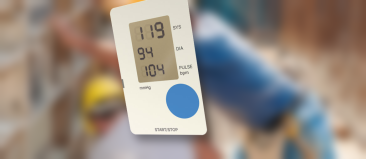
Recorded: 104,bpm
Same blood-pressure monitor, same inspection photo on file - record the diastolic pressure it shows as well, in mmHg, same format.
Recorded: 94,mmHg
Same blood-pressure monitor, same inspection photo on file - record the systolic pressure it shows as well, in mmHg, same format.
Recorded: 119,mmHg
